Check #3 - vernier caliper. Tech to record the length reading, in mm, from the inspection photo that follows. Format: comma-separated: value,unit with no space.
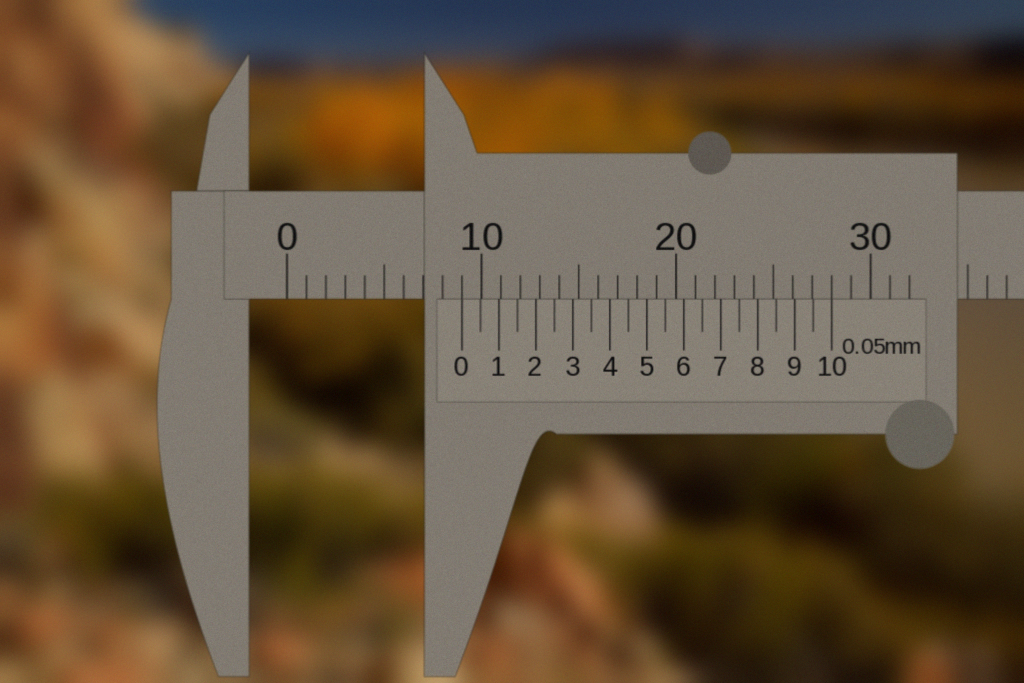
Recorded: 9.0,mm
